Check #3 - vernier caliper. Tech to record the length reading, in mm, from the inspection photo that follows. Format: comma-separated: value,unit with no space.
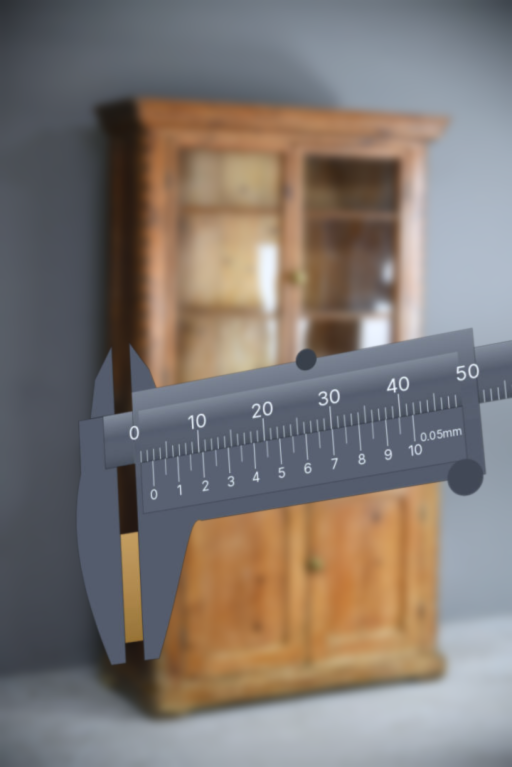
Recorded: 2.8,mm
